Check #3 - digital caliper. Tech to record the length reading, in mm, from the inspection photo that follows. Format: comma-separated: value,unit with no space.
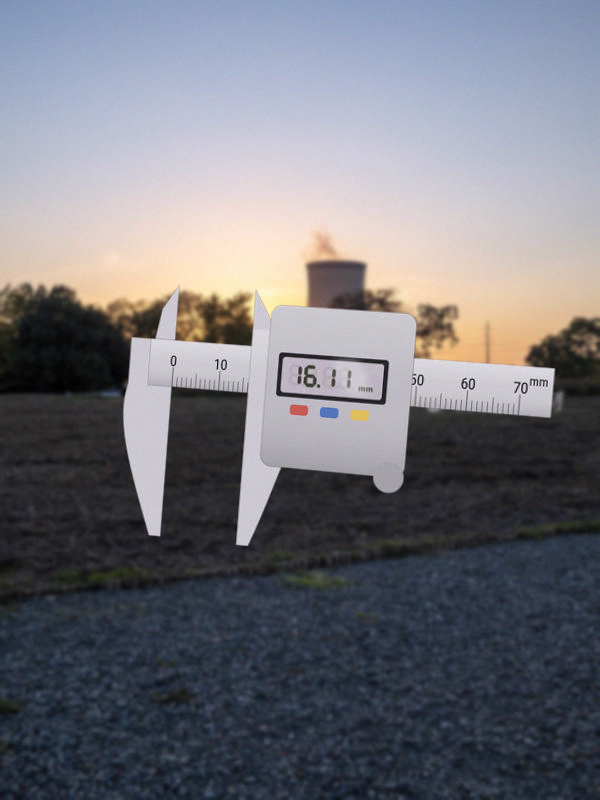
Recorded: 16.11,mm
